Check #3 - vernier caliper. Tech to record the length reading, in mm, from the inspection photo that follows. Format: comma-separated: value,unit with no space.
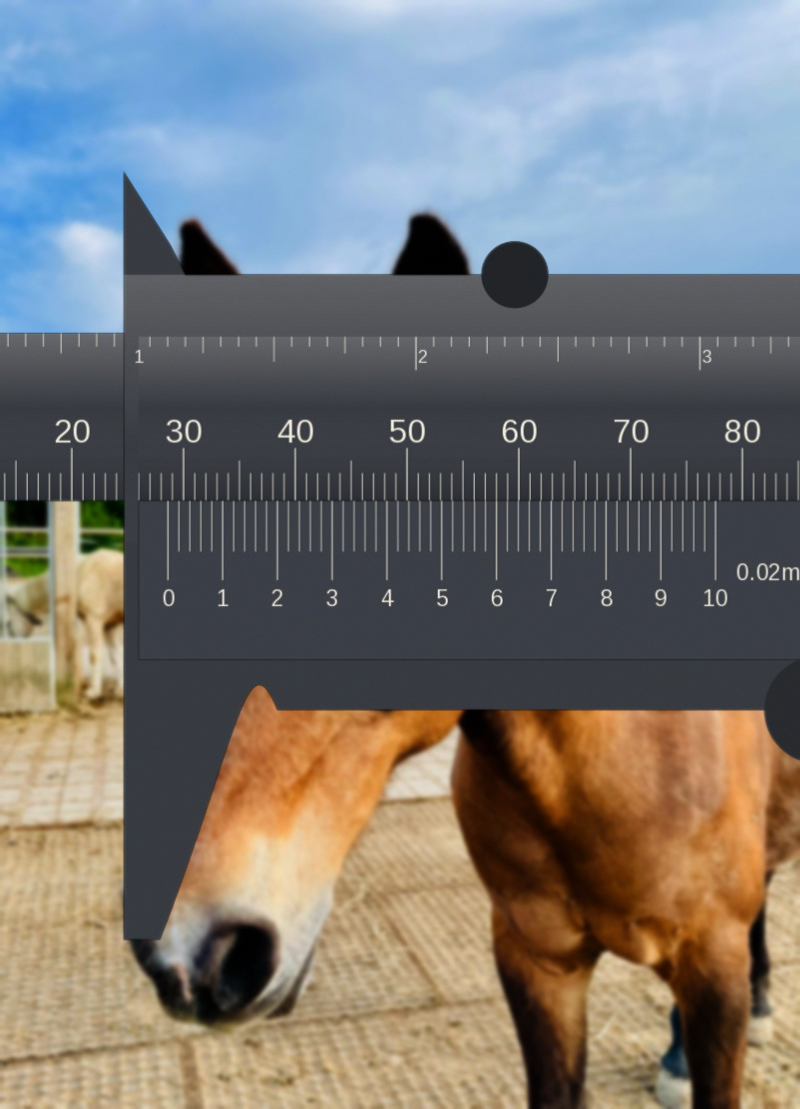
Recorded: 28.6,mm
